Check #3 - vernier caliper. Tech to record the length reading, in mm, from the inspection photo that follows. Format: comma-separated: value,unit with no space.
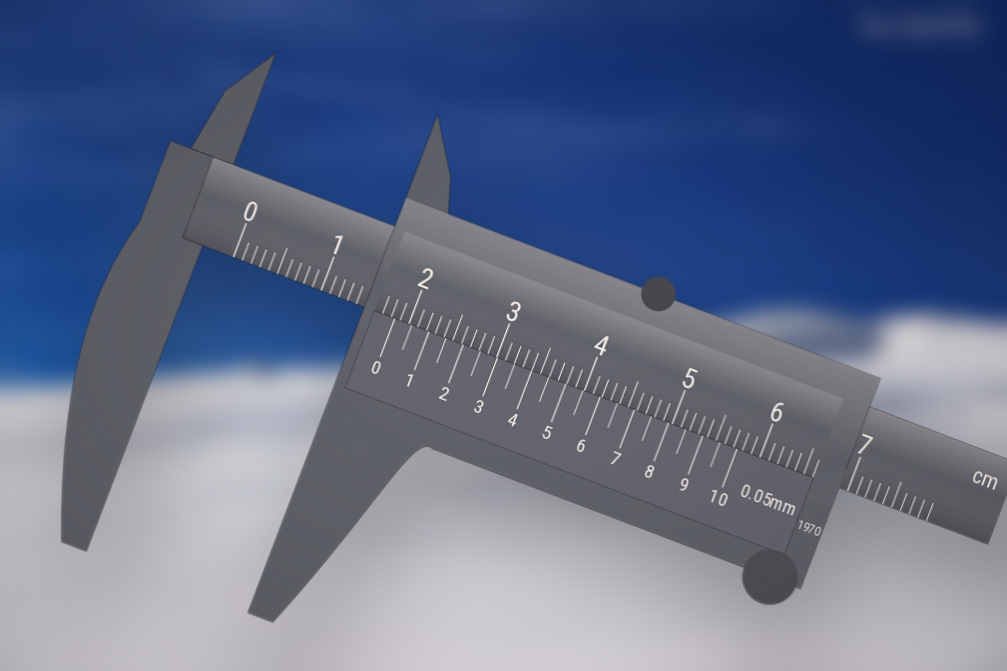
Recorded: 18.4,mm
